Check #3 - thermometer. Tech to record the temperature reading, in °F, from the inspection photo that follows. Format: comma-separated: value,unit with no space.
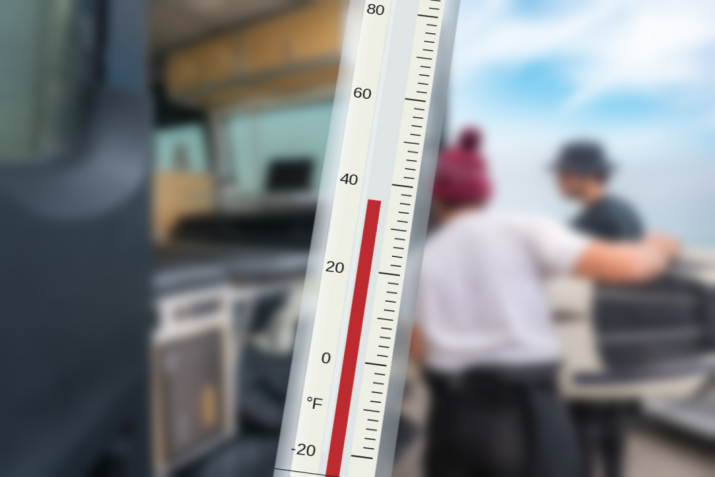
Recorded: 36,°F
